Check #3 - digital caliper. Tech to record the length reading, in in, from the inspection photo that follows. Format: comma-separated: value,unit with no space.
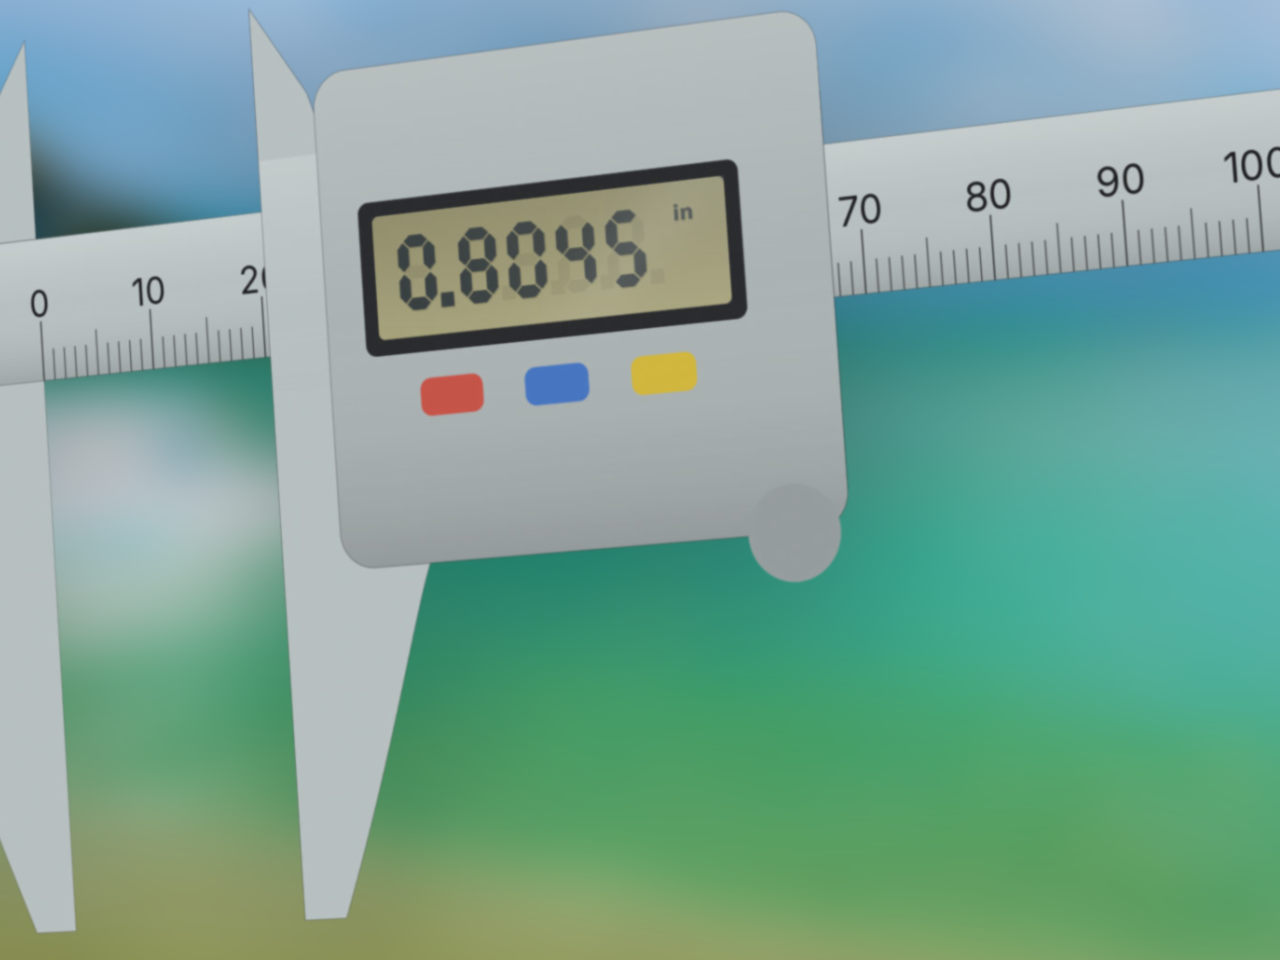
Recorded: 0.8045,in
